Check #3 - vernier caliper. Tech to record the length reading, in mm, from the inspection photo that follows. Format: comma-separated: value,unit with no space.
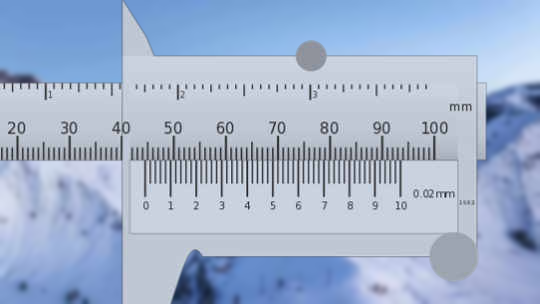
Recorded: 44.5,mm
